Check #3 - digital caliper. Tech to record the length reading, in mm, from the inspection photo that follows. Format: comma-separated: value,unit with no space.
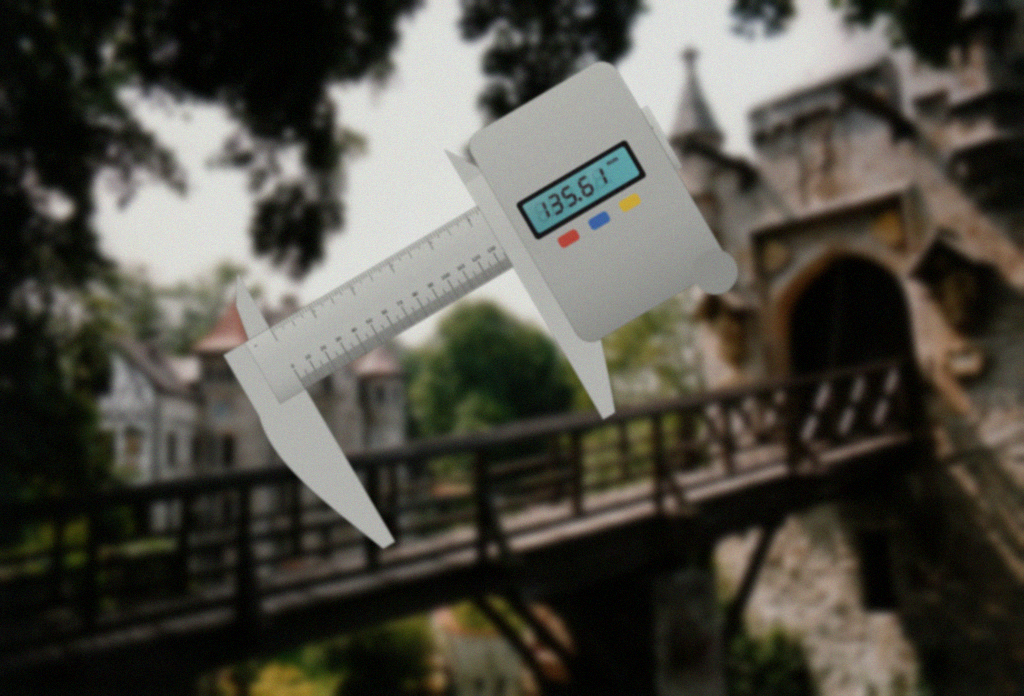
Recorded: 135.61,mm
